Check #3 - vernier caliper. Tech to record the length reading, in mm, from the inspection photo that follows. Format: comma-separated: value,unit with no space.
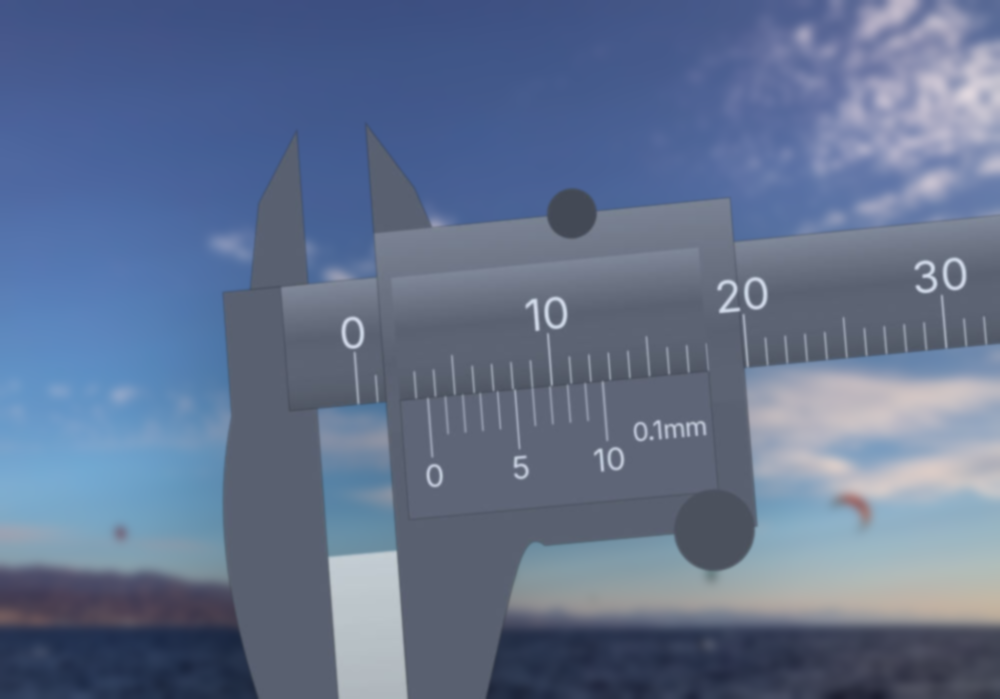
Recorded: 3.6,mm
